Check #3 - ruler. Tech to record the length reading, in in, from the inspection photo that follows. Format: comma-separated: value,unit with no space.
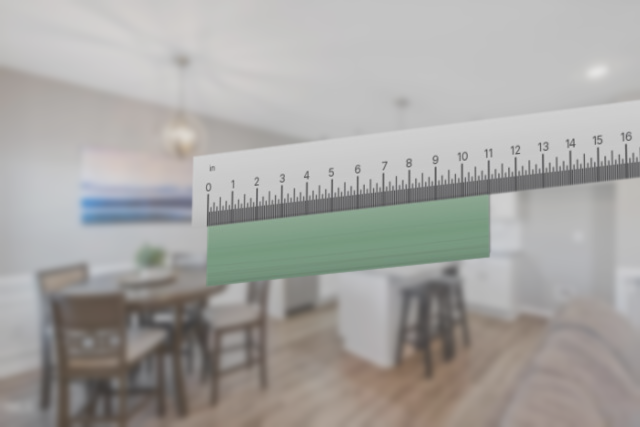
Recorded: 11,in
